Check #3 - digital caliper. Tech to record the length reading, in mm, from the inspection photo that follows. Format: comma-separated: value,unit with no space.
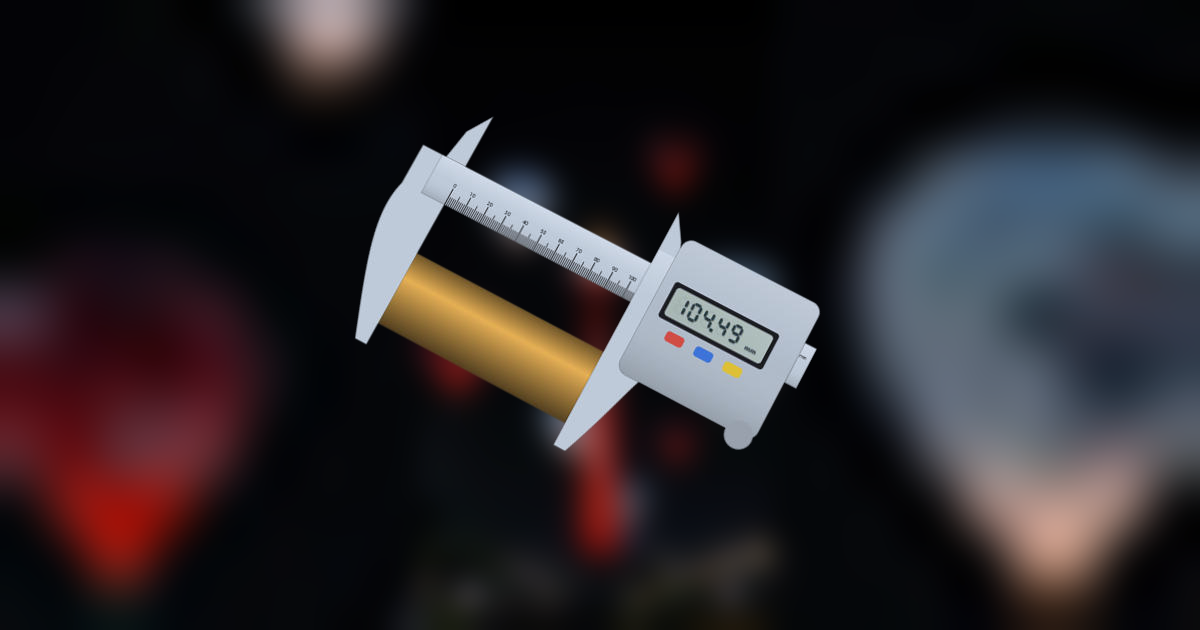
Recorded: 104.49,mm
